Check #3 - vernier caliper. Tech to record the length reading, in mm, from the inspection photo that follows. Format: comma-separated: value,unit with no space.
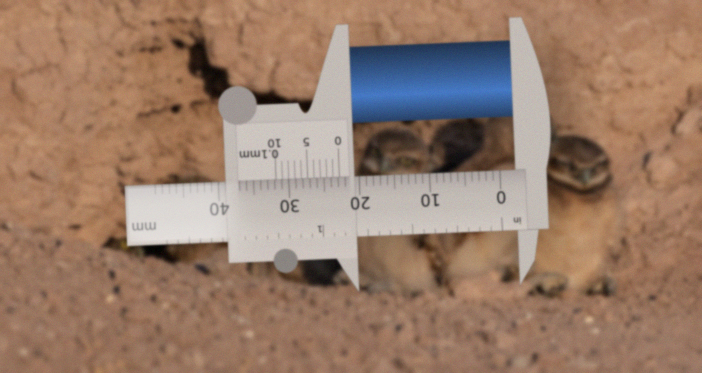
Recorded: 22.8,mm
